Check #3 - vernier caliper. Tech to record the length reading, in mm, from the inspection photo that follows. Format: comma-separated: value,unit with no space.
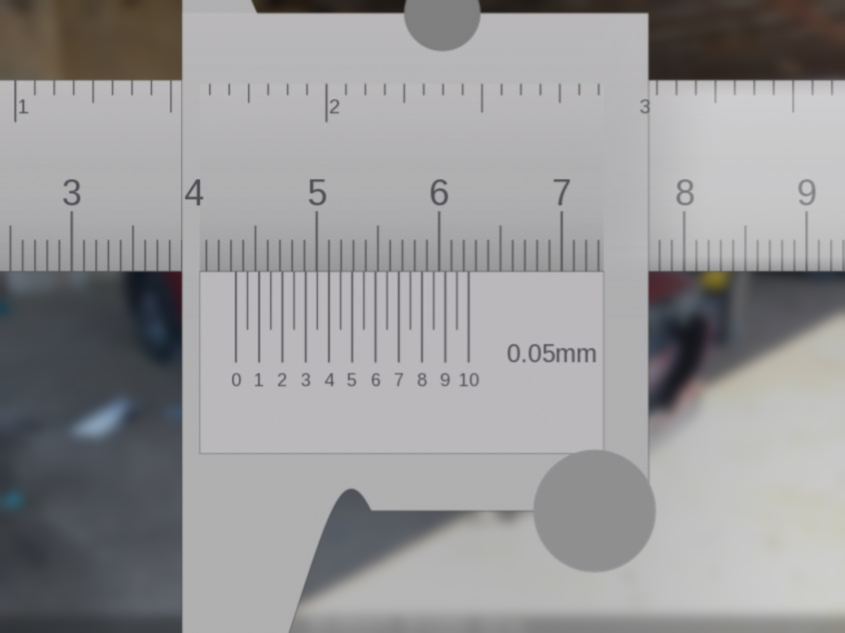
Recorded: 43.4,mm
